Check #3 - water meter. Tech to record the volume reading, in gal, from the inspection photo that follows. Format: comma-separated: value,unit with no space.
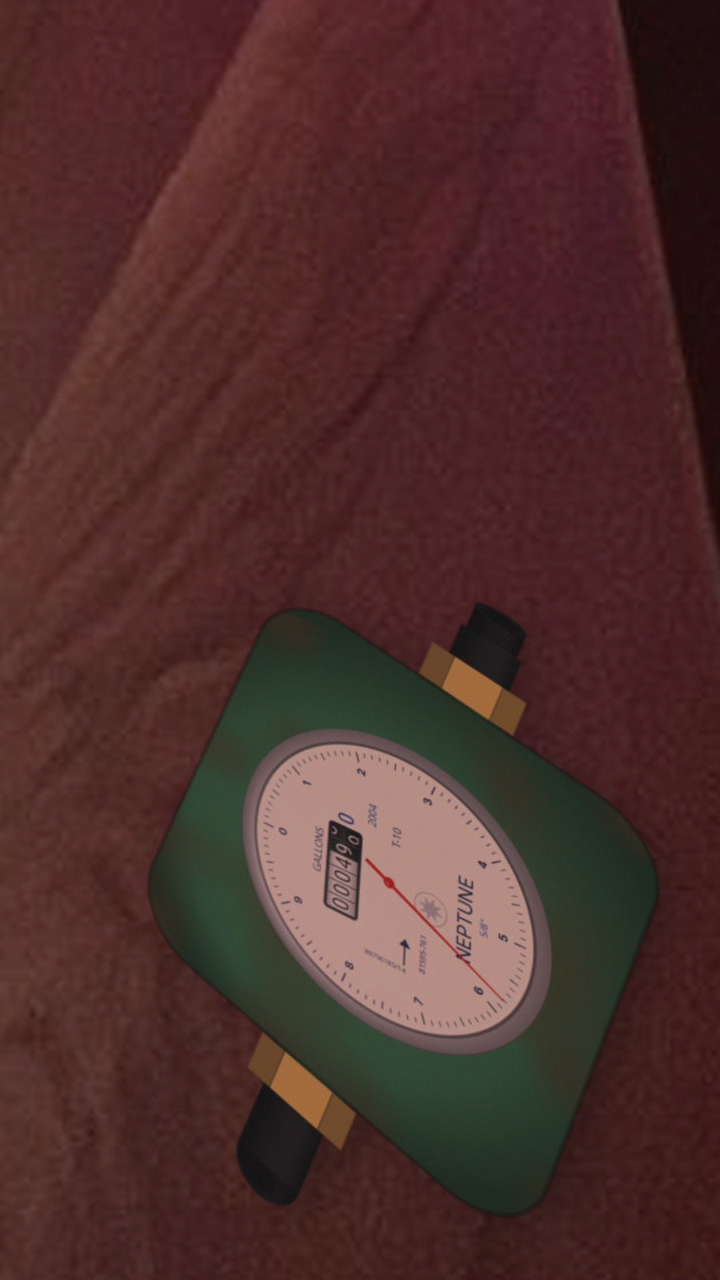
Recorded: 4985.8,gal
